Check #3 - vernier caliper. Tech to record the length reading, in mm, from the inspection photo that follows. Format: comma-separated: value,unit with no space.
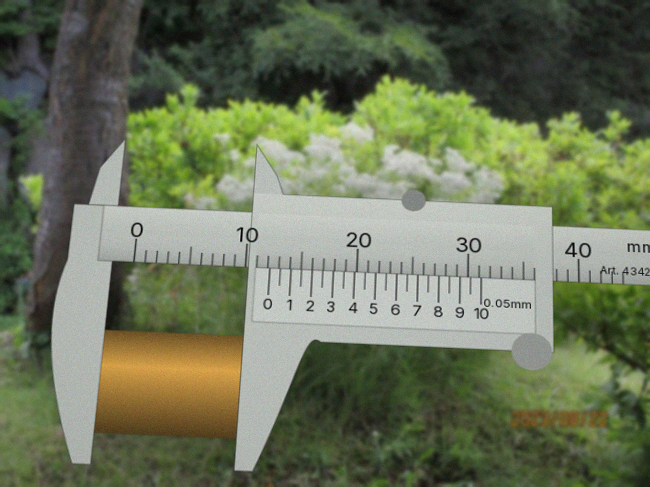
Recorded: 12.2,mm
